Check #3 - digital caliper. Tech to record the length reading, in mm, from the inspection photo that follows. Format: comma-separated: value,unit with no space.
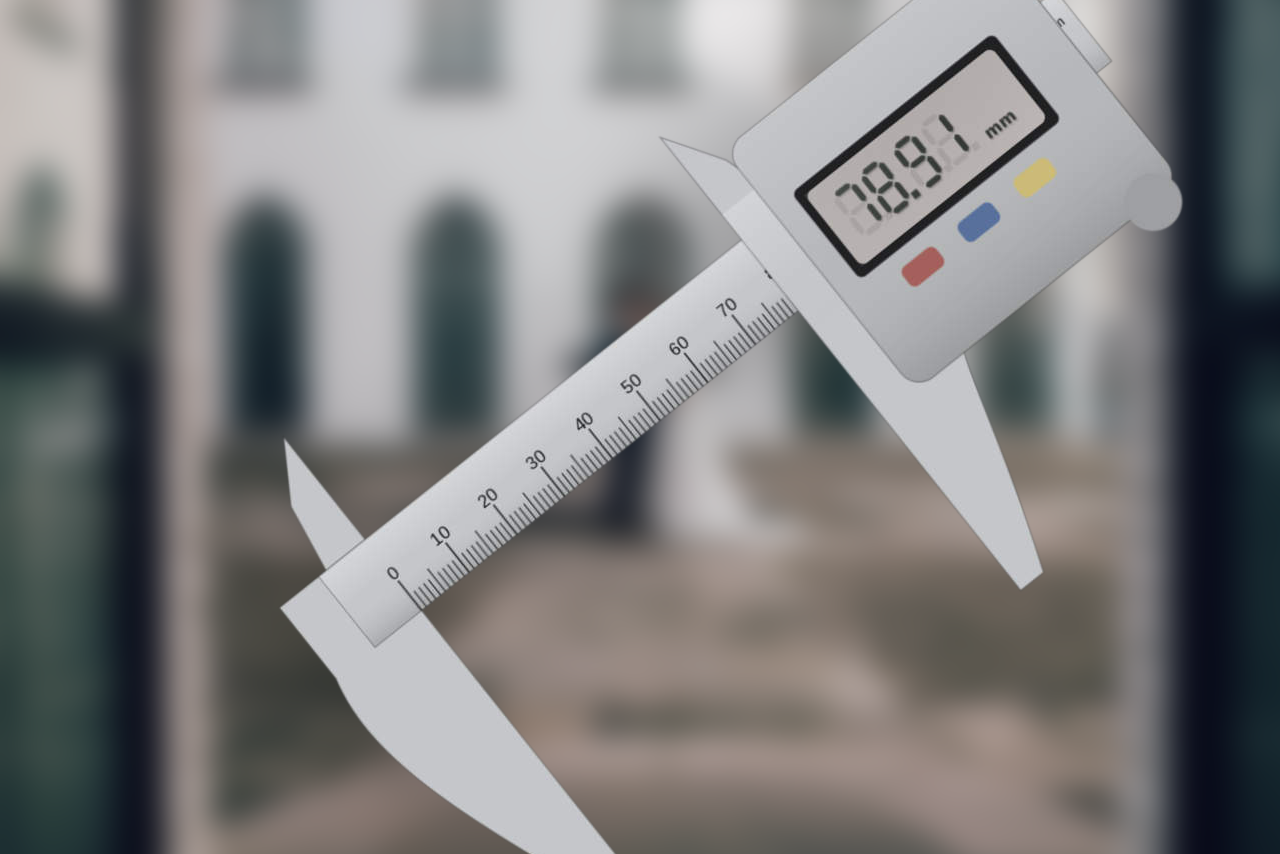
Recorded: 78.91,mm
